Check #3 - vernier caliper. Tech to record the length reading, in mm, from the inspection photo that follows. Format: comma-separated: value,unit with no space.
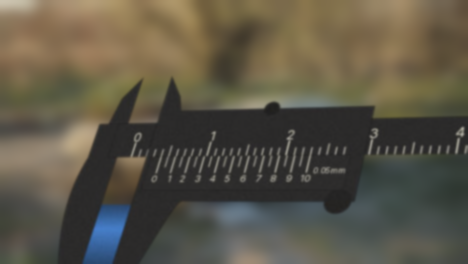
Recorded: 4.0,mm
